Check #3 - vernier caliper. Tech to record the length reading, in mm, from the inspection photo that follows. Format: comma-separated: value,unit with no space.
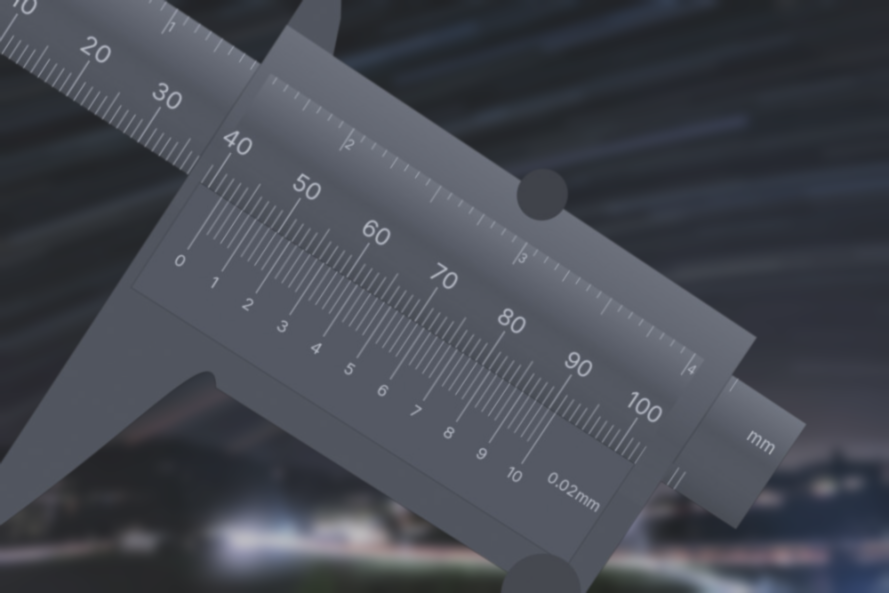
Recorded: 42.0,mm
